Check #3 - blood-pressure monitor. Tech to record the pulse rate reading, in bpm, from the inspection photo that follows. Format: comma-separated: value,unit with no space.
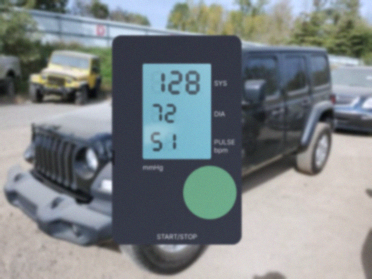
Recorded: 51,bpm
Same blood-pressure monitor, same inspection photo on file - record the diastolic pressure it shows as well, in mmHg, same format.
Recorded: 72,mmHg
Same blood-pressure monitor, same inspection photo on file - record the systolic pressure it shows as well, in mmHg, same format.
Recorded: 128,mmHg
